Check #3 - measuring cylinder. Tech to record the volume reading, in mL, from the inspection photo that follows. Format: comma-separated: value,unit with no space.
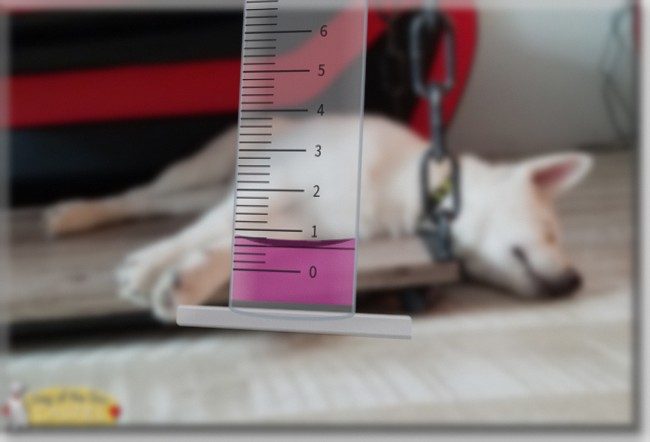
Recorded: 0.6,mL
